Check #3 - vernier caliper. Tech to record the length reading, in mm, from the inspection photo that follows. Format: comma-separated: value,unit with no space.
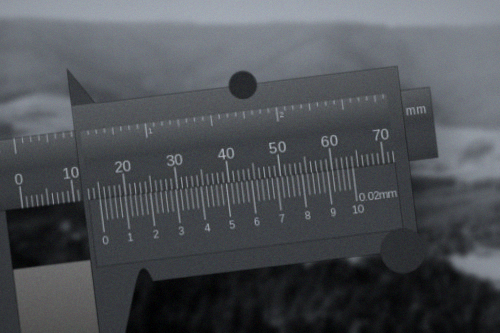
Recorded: 15.0,mm
